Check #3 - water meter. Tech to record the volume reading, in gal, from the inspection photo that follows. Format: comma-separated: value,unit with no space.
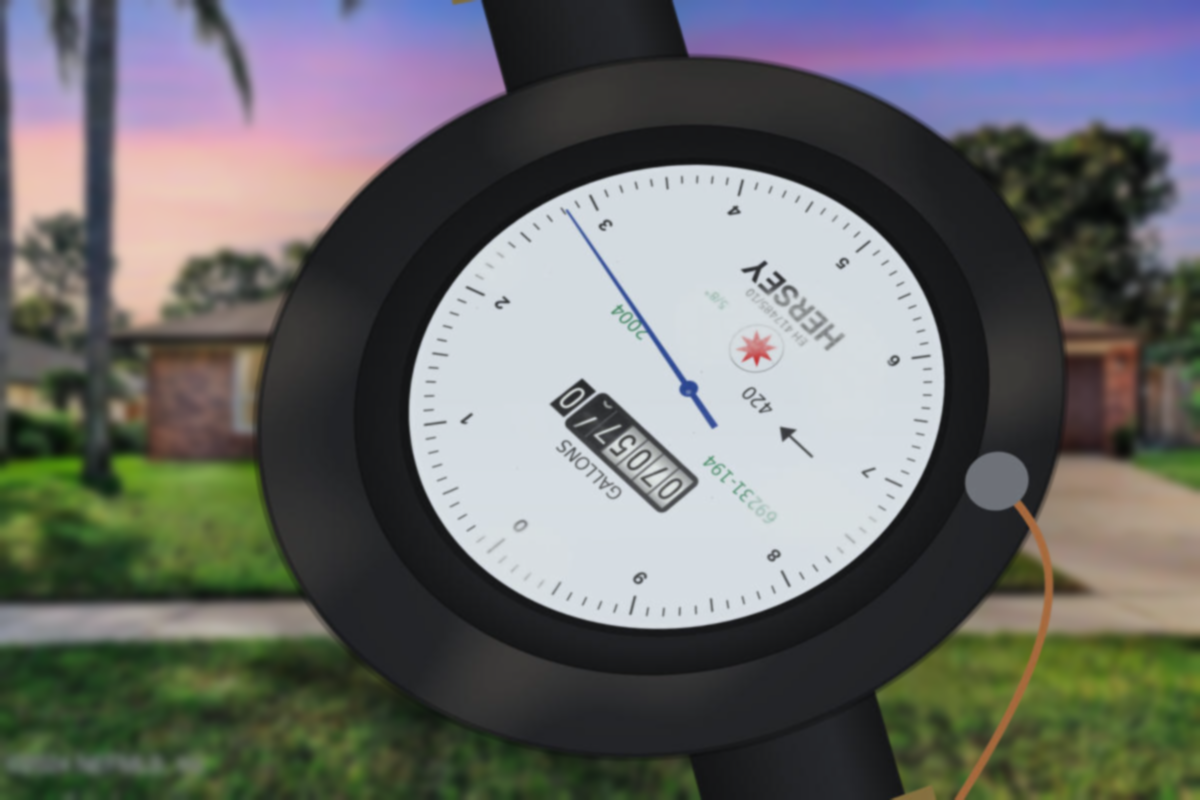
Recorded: 705772.8,gal
